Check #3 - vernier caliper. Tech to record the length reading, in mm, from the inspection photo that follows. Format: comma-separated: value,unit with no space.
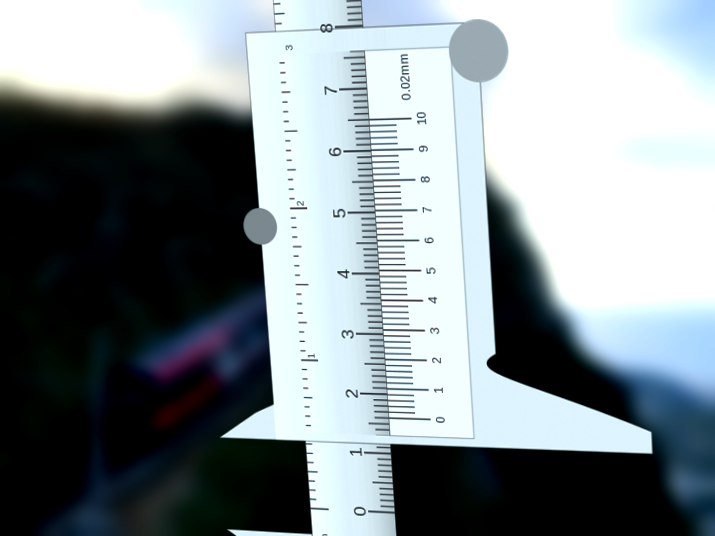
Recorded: 16.0,mm
